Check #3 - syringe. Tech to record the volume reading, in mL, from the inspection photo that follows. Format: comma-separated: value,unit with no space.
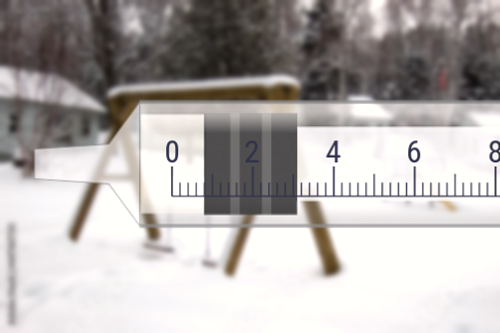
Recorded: 0.8,mL
